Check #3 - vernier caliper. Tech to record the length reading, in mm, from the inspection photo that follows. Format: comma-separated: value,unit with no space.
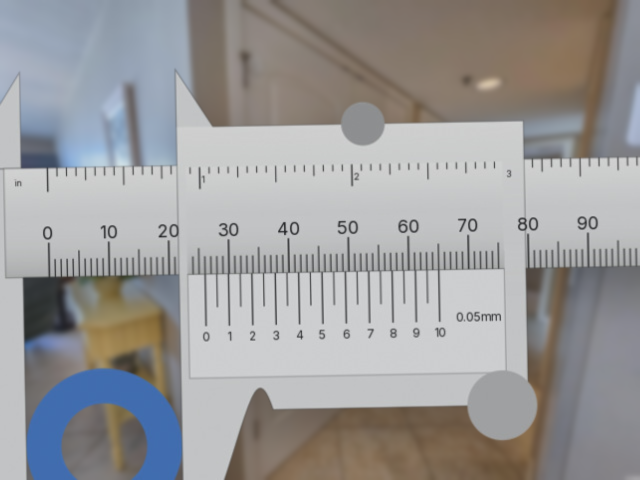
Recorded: 26.0,mm
